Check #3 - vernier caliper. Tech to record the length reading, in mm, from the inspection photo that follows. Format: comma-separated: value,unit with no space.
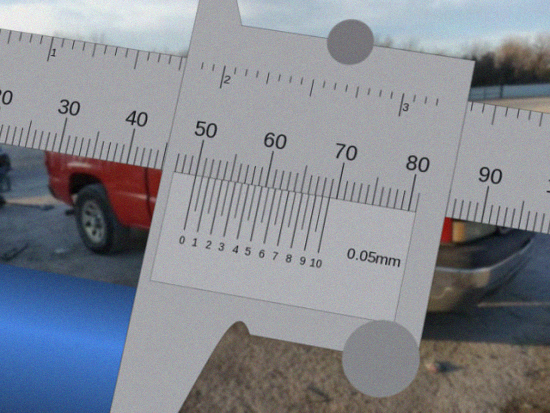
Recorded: 50.0,mm
